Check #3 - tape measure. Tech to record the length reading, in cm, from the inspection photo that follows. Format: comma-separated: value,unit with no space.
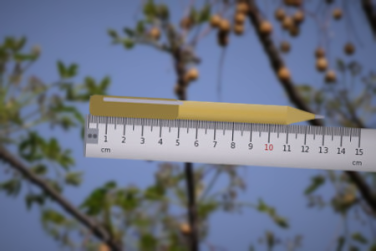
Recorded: 13,cm
